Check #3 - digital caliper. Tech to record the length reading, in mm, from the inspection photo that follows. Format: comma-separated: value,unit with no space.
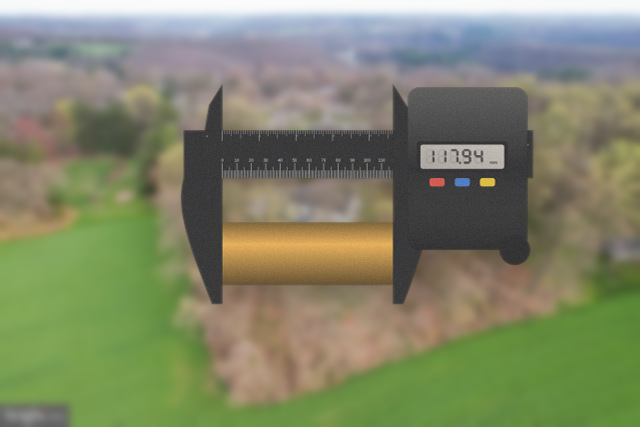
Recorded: 117.94,mm
